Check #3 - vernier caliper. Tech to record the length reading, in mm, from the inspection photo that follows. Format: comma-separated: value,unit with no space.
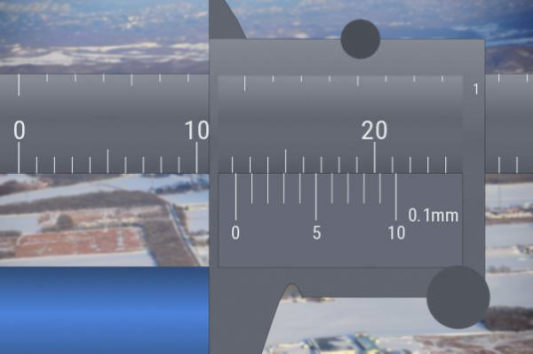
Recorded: 12.2,mm
